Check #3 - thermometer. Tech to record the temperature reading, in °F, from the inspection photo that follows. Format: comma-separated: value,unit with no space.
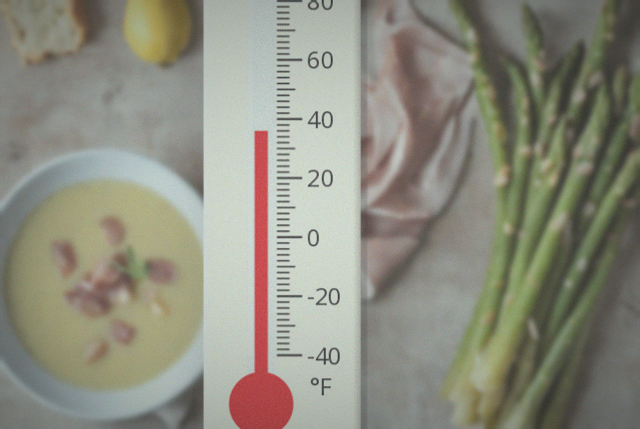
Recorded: 36,°F
